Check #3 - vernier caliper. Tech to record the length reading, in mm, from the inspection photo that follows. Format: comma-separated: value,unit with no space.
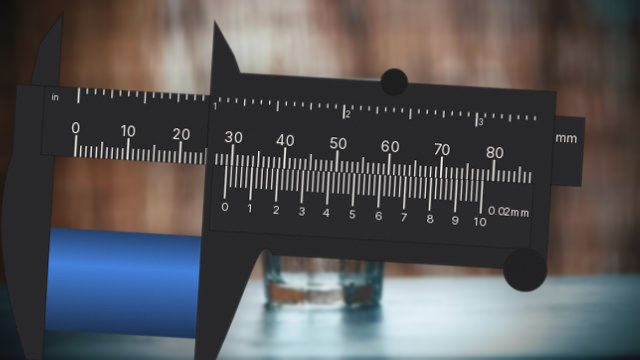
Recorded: 29.0,mm
